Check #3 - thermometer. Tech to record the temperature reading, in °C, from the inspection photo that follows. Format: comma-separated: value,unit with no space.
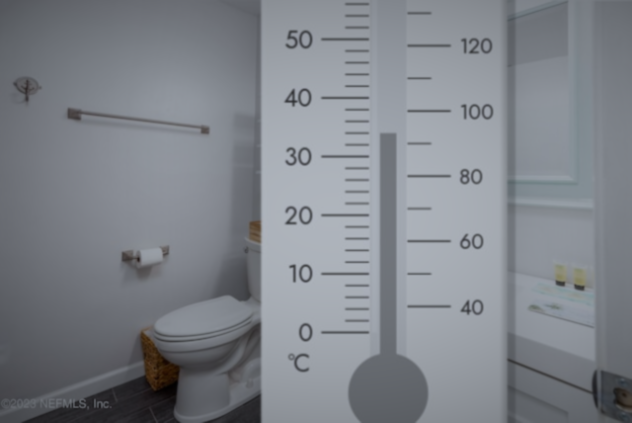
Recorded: 34,°C
